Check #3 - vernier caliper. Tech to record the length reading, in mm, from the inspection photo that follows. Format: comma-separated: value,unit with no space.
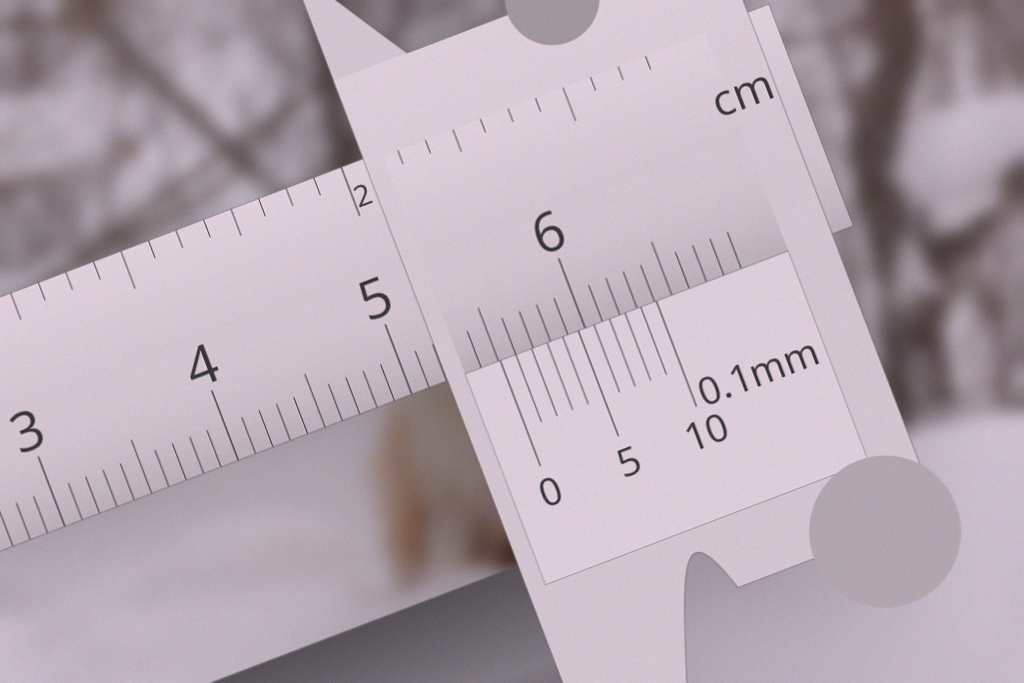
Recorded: 55.1,mm
